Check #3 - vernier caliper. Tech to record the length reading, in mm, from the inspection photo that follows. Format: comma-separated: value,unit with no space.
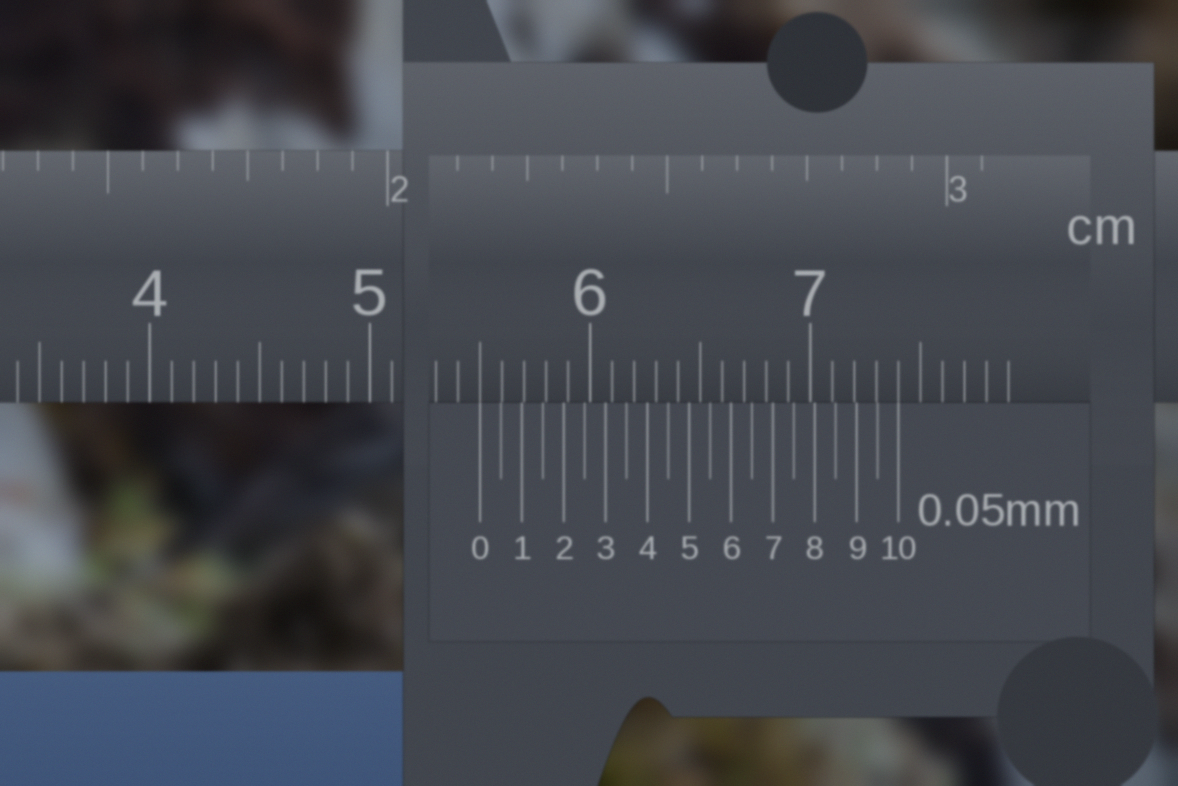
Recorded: 55.0,mm
